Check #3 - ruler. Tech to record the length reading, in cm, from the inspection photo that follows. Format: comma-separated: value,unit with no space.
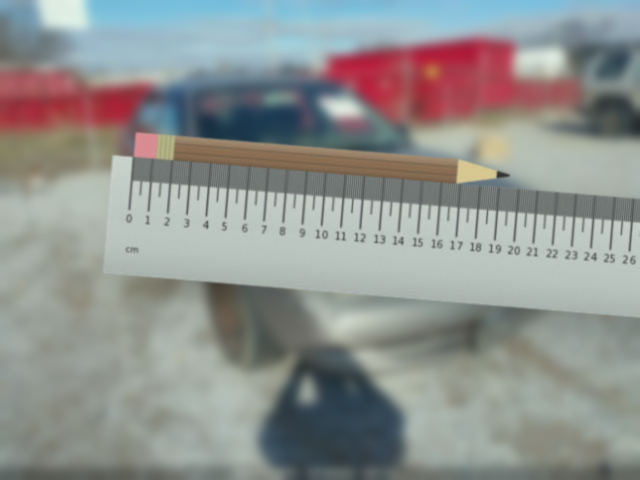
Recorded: 19.5,cm
